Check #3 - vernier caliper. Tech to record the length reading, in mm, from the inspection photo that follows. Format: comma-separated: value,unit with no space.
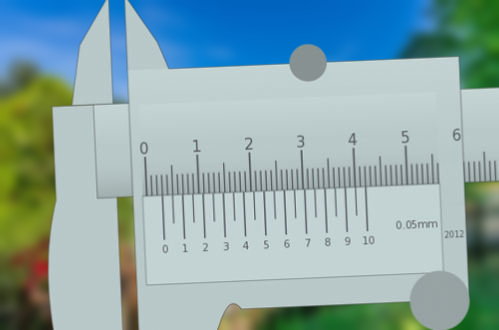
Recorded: 3.0,mm
